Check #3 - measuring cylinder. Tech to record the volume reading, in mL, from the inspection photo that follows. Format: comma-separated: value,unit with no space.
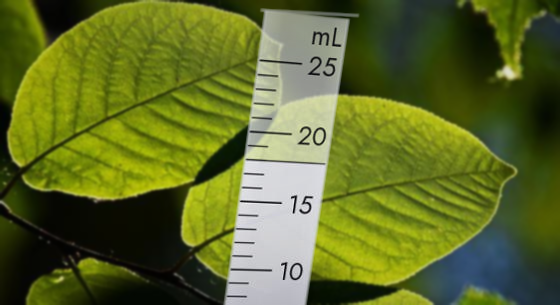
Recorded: 18,mL
